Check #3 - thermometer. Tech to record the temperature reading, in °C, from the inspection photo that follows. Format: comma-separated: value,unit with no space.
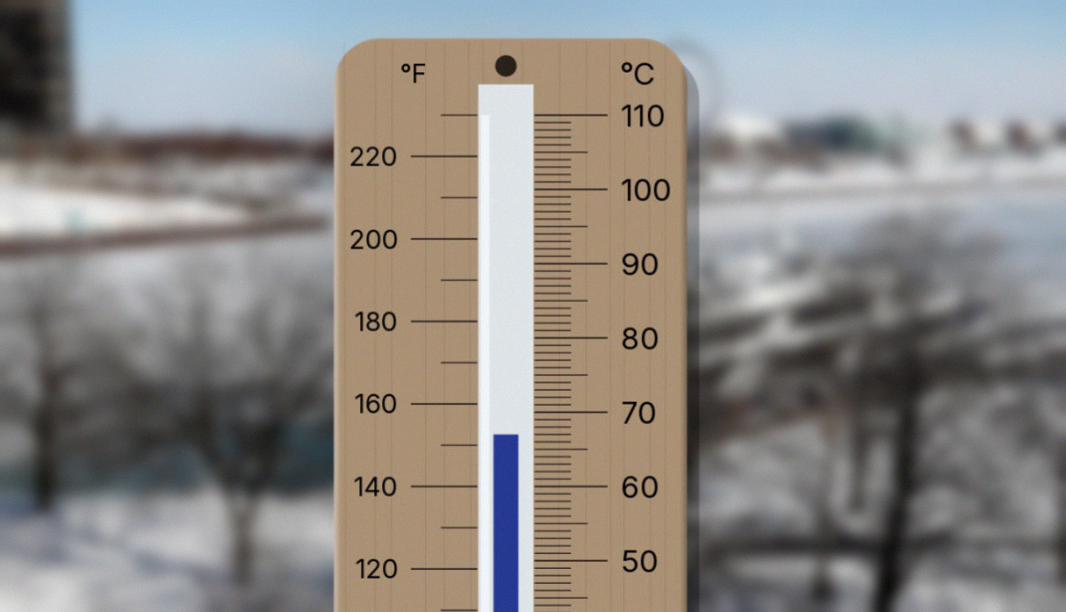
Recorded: 67,°C
